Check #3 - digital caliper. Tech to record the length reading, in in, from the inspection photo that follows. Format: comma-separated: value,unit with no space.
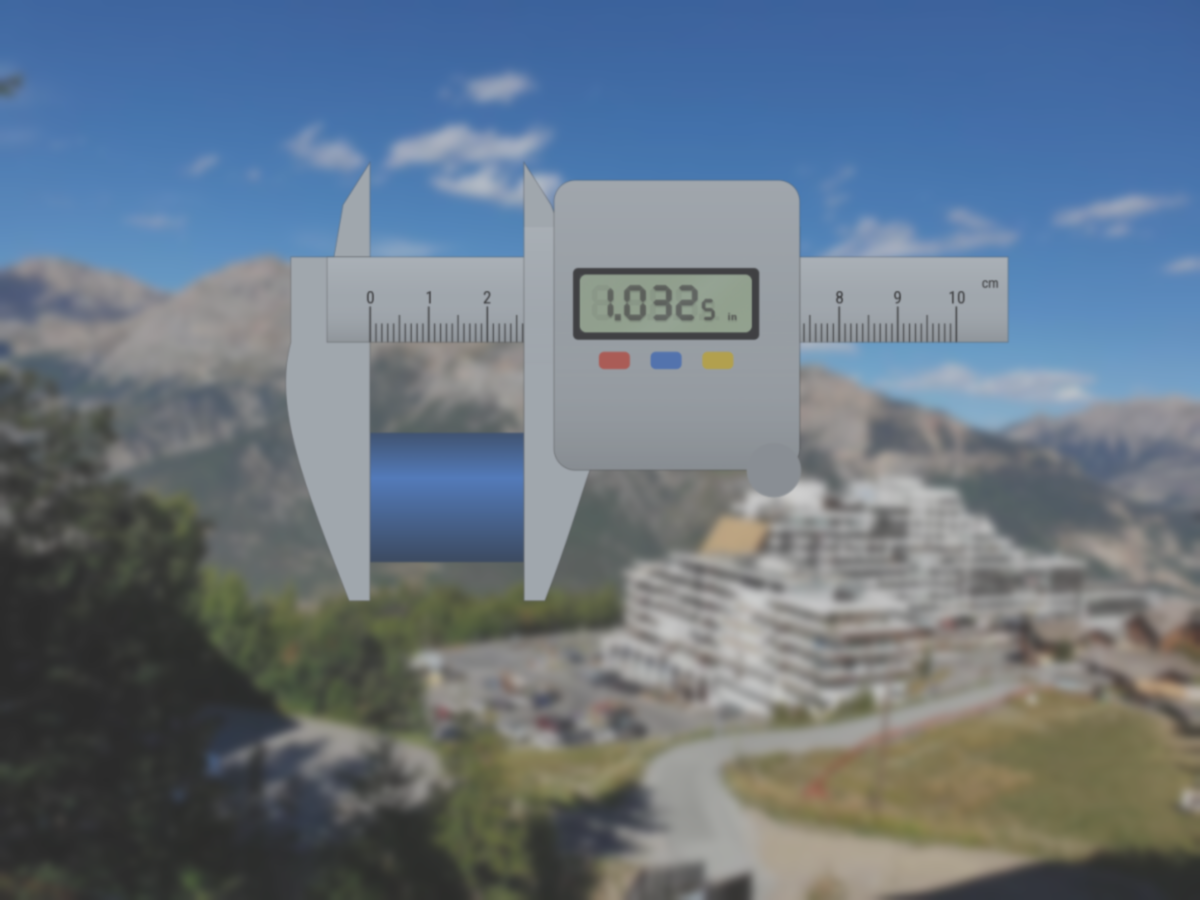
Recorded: 1.0325,in
